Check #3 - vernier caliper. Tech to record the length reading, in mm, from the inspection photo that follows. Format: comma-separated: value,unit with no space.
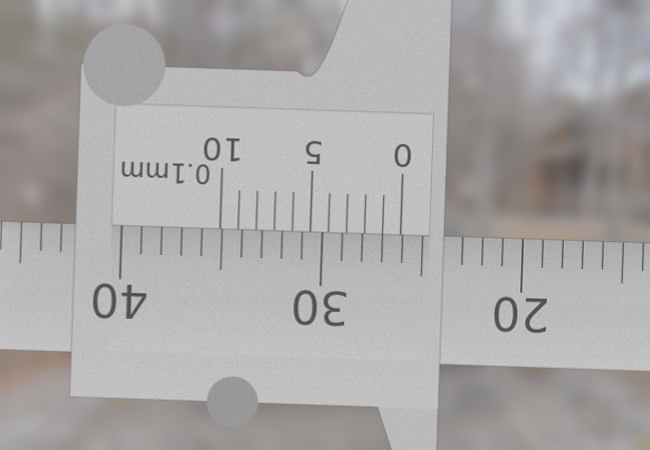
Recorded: 26.1,mm
